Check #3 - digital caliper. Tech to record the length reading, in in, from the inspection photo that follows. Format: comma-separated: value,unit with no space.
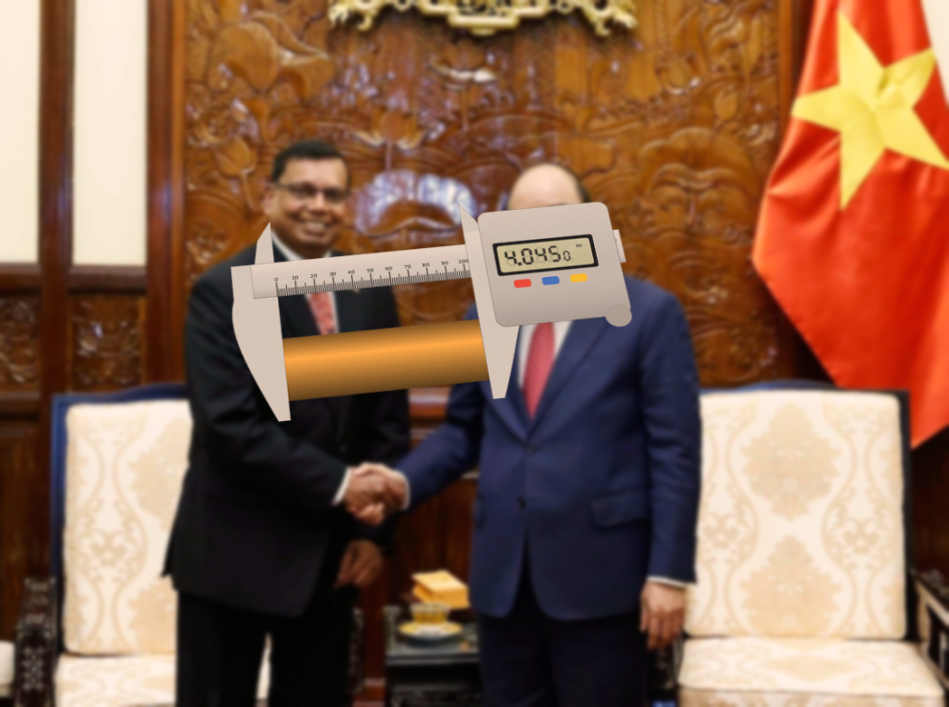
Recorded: 4.0450,in
